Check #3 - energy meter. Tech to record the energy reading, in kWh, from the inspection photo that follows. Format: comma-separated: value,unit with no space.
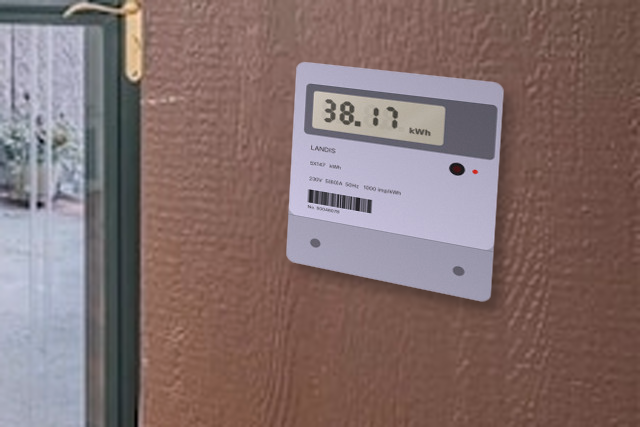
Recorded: 38.17,kWh
